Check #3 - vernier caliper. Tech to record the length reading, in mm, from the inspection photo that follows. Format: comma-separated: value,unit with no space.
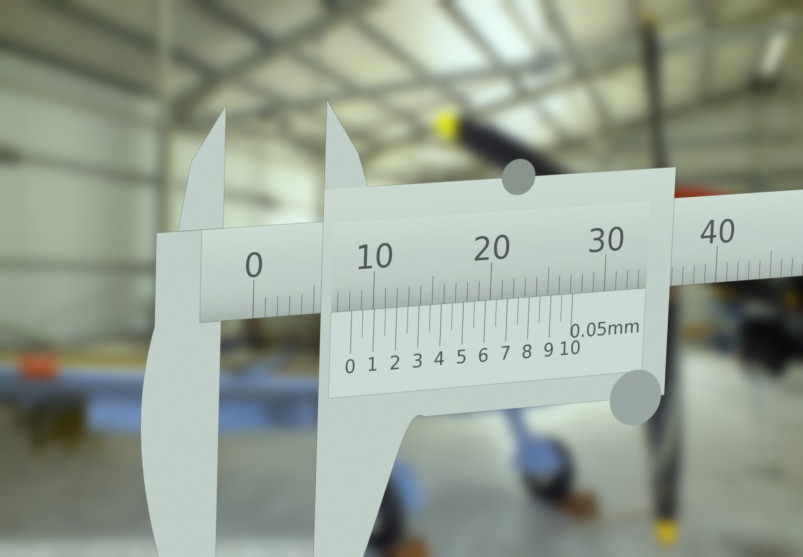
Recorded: 8.2,mm
